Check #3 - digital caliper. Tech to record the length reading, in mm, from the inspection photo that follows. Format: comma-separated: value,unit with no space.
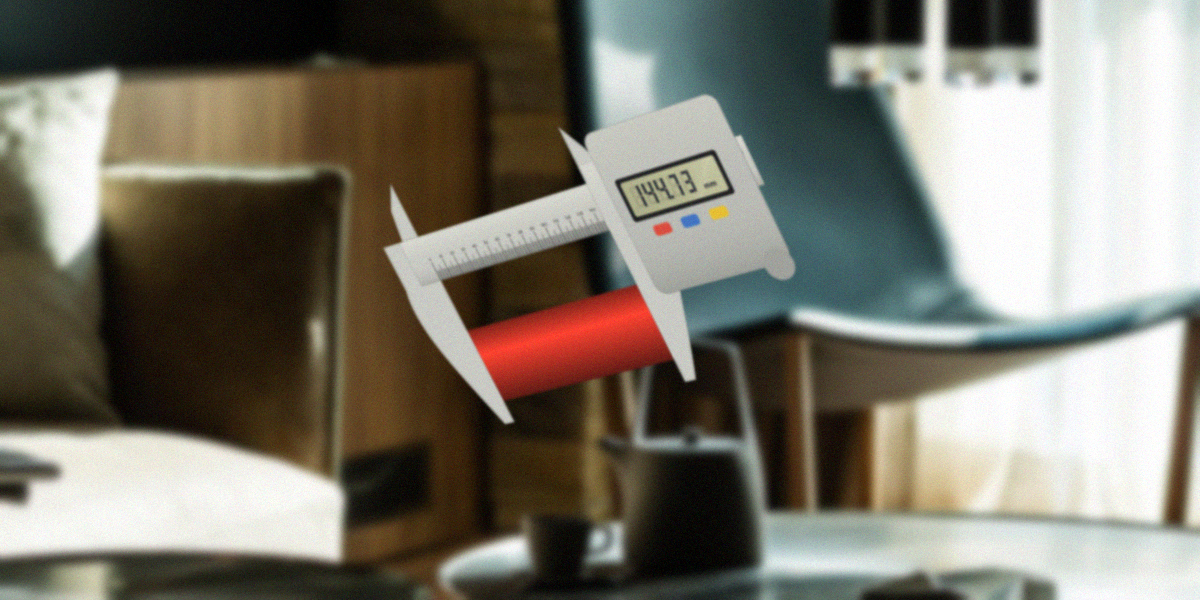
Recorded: 144.73,mm
